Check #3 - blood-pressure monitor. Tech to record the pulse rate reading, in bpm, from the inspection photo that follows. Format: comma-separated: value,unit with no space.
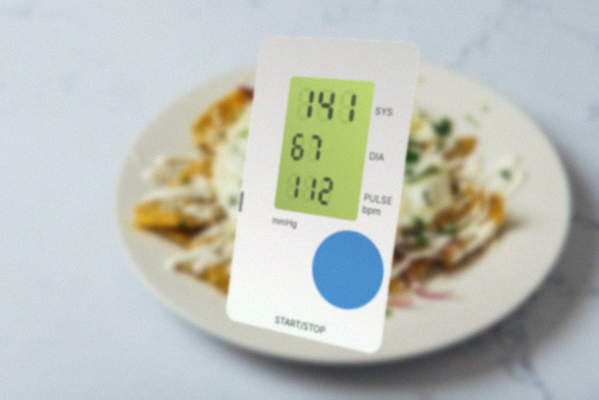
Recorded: 112,bpm
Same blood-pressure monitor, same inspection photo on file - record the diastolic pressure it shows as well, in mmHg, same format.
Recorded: 67,mmHg
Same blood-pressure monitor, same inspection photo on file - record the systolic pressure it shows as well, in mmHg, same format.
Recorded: 141,mmHg
